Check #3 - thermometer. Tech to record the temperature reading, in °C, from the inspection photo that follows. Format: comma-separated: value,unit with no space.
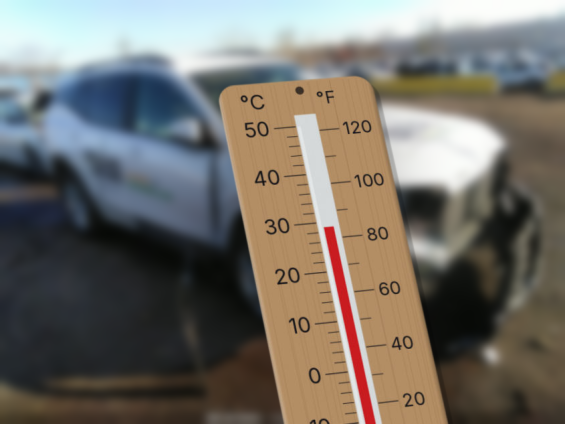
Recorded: 29,°C
